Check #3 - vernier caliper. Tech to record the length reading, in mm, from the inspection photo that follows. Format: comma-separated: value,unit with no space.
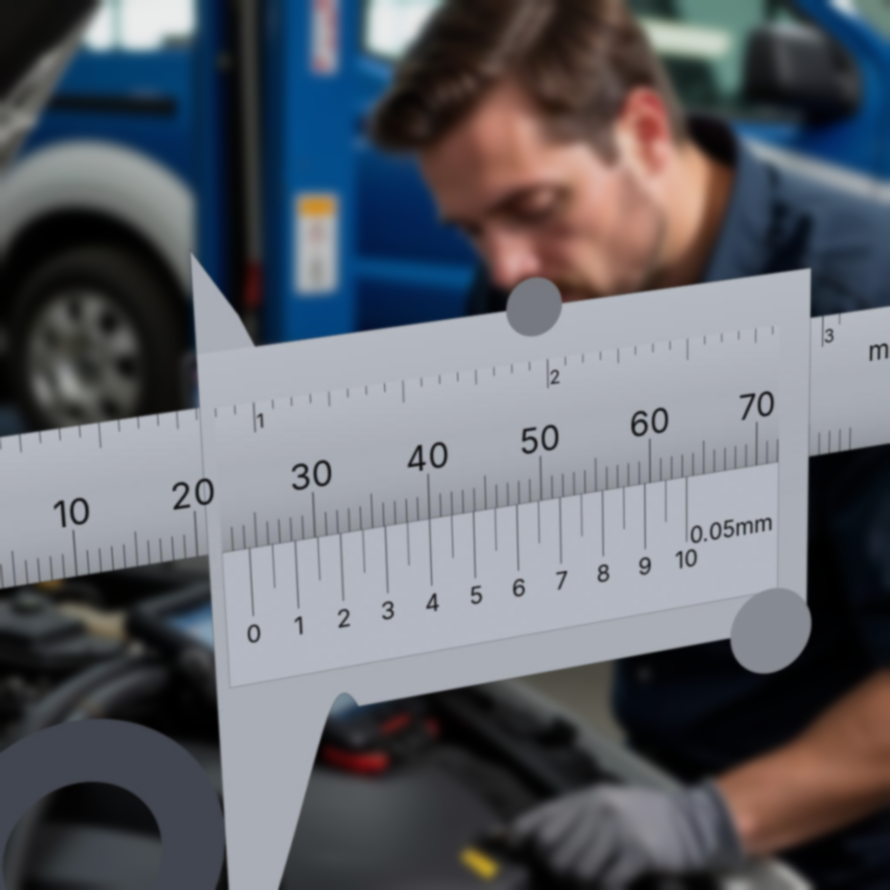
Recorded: 24.4,mm
